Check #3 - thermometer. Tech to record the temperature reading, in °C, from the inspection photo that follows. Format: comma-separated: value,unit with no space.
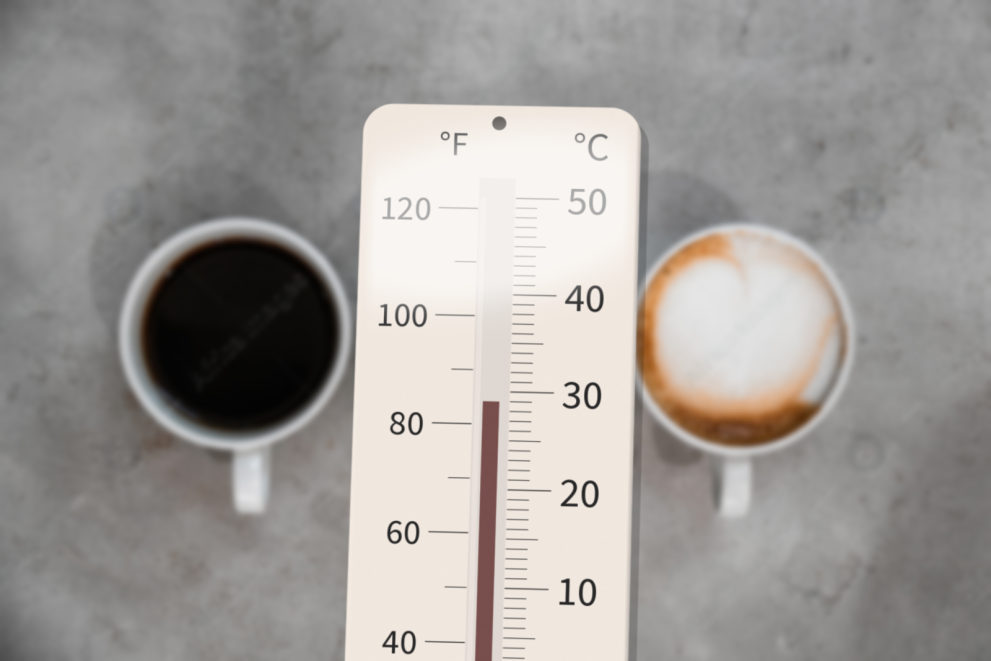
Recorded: 29,°C
